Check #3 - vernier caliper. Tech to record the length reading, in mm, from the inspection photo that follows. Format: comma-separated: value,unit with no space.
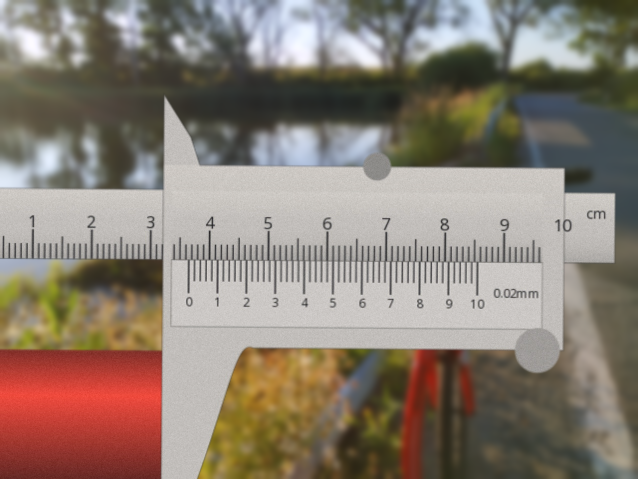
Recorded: 36.5,mm
